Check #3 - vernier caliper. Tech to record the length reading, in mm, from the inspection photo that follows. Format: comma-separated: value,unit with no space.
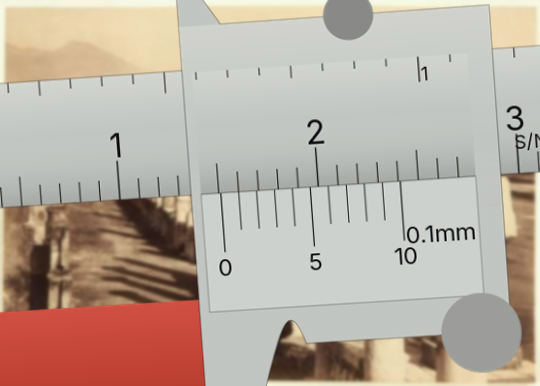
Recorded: 15.1,mm
